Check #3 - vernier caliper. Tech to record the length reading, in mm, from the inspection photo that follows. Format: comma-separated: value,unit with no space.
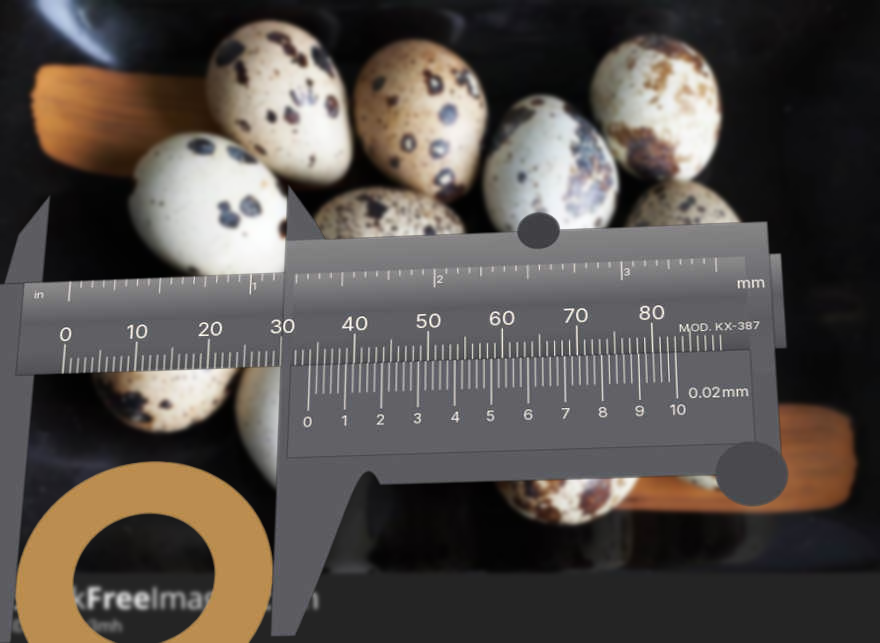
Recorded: 34.0,mm
